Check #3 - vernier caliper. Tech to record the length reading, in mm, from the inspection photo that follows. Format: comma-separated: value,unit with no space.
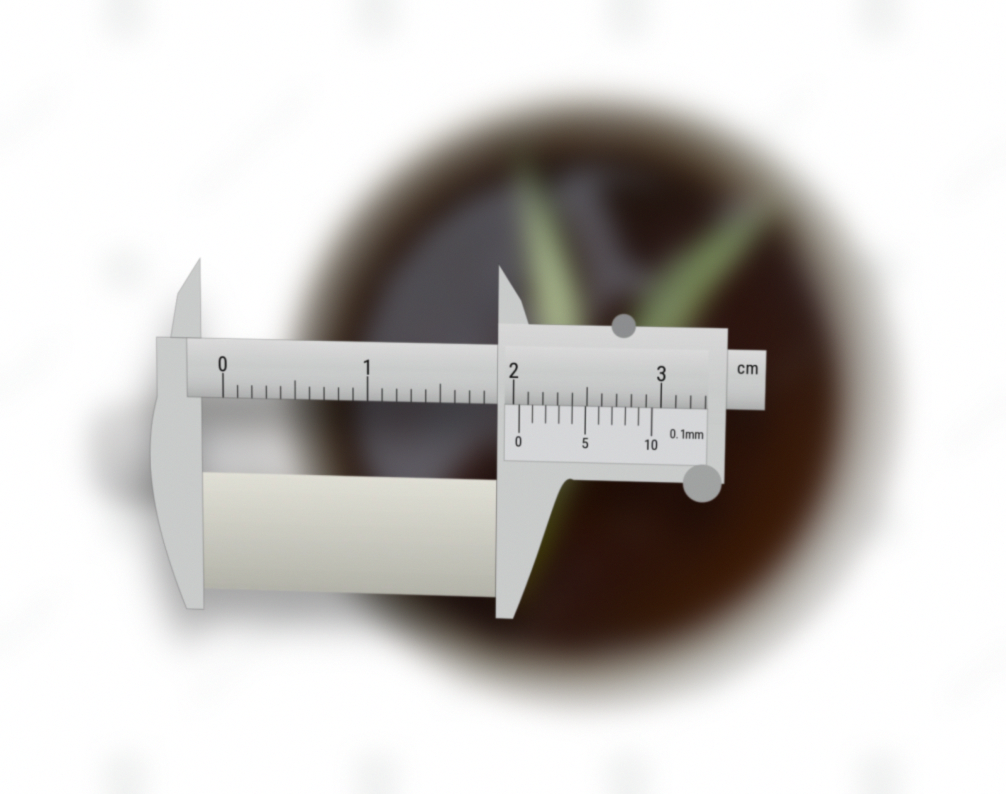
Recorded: 20.4,mm
